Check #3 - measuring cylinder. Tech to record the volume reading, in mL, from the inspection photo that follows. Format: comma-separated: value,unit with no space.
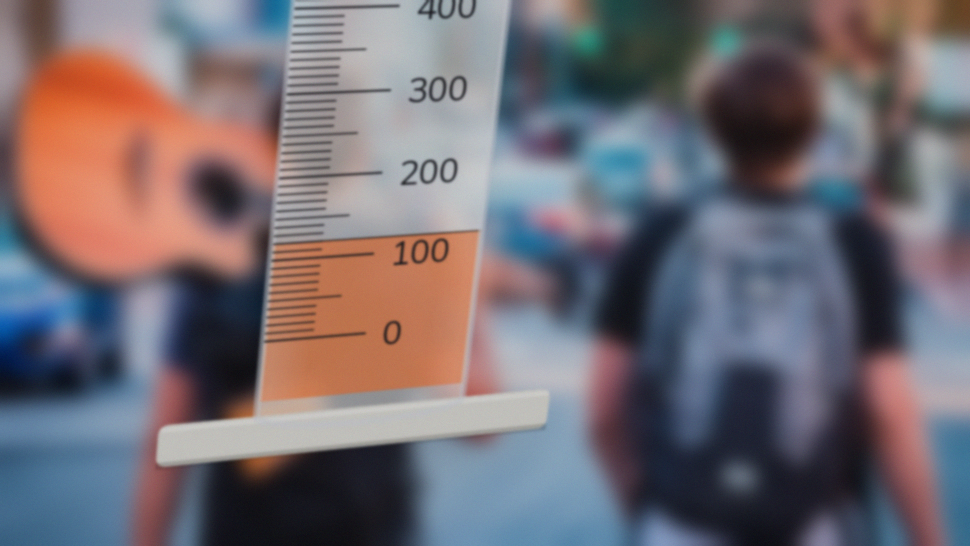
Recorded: 120,mL
